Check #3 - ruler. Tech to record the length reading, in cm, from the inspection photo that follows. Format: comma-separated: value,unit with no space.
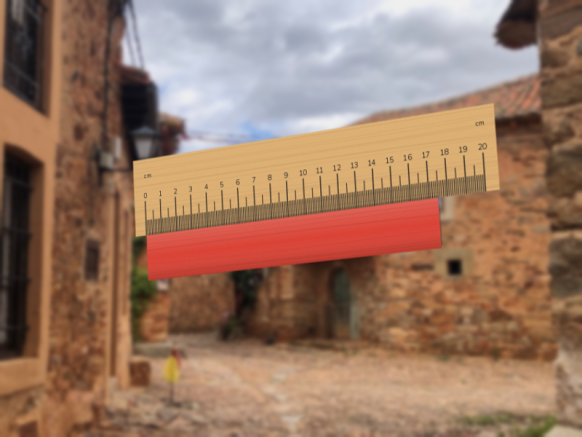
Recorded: 17.5,cm
